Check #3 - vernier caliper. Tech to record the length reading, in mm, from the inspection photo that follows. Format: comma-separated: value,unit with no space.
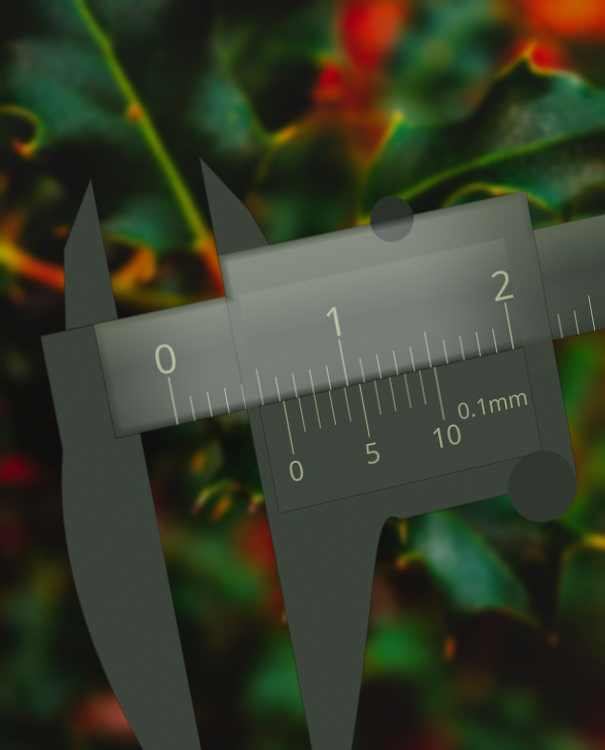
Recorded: 6.2,mm
